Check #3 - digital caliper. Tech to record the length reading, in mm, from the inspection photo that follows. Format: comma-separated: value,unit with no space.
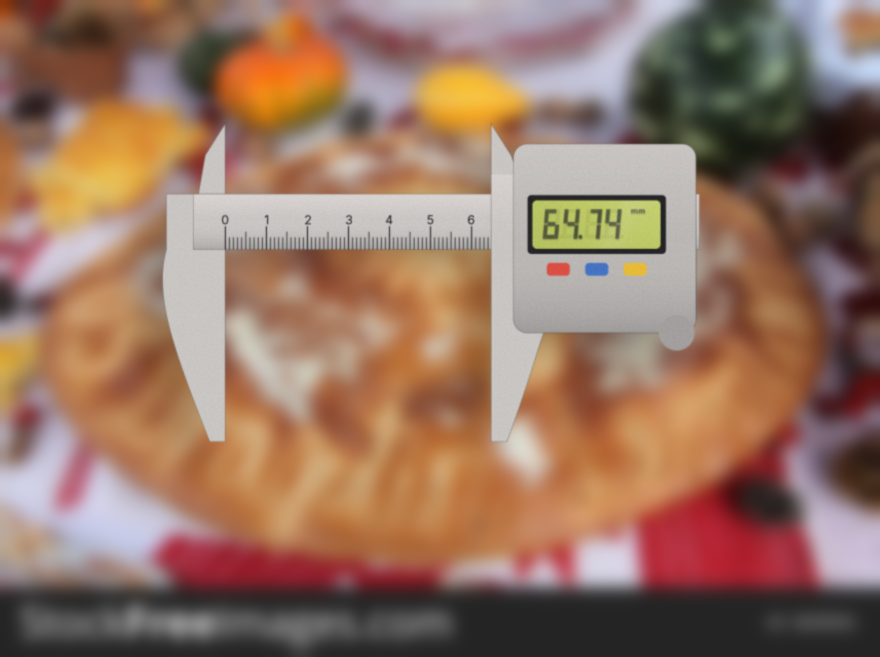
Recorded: 64.74,mm
